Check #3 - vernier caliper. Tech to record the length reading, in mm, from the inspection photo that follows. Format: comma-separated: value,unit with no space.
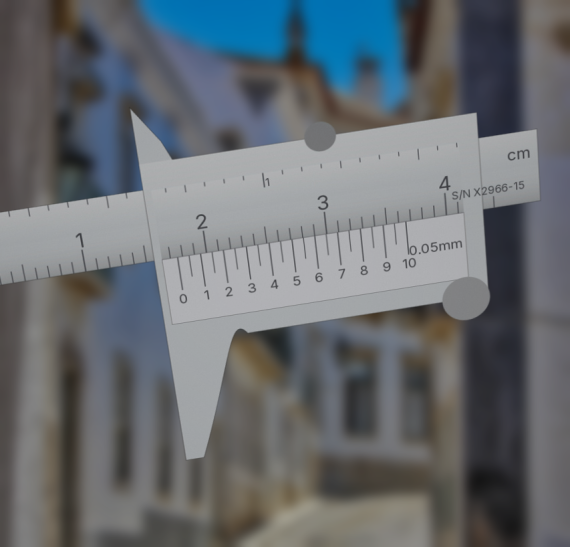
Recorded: 17.6,mm
